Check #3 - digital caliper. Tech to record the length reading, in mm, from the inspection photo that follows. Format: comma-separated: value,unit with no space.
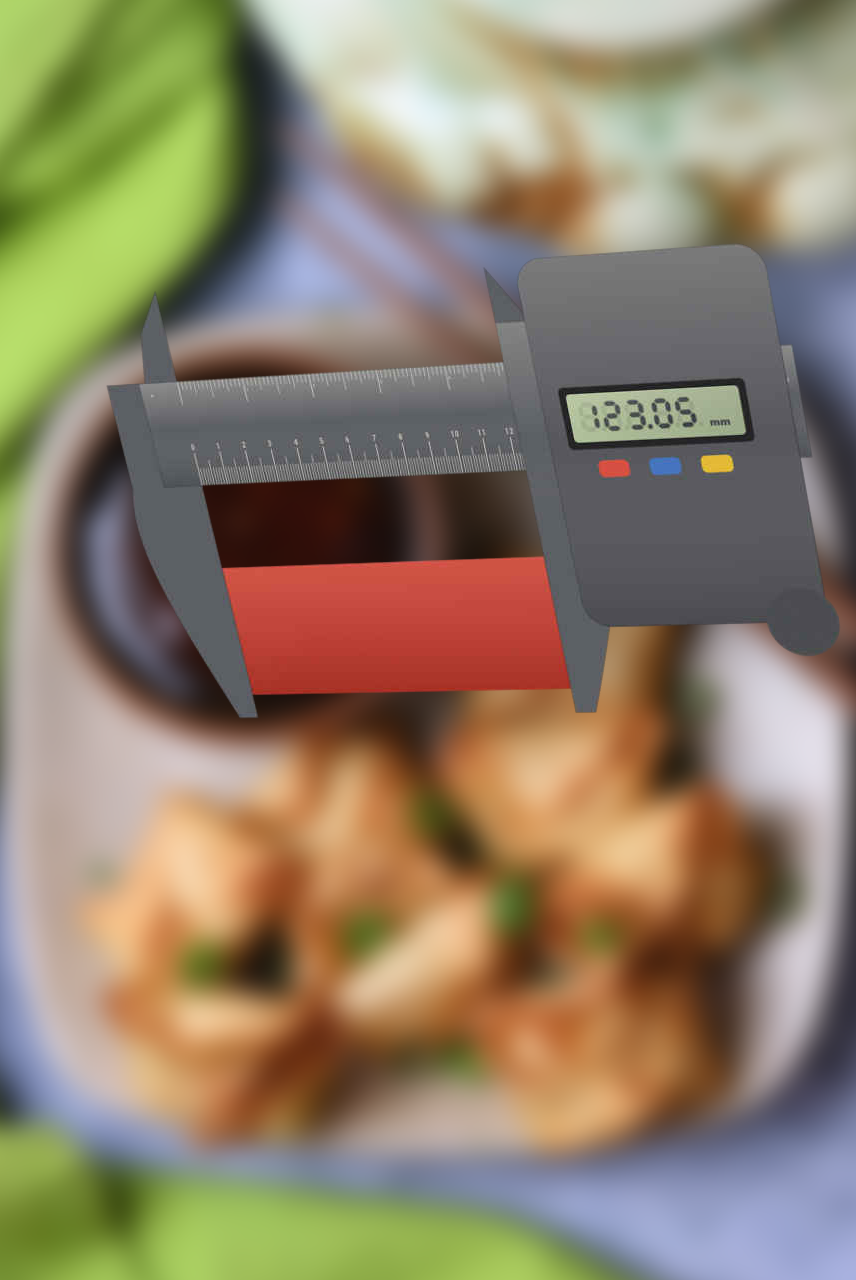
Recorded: 123.05,mm
